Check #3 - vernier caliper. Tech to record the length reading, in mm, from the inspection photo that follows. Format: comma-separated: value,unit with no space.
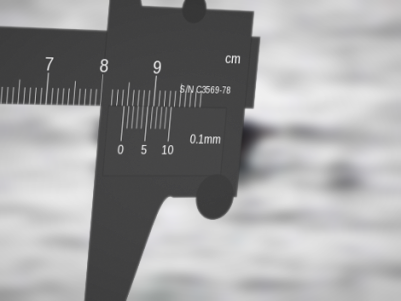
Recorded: 84.4,mm
